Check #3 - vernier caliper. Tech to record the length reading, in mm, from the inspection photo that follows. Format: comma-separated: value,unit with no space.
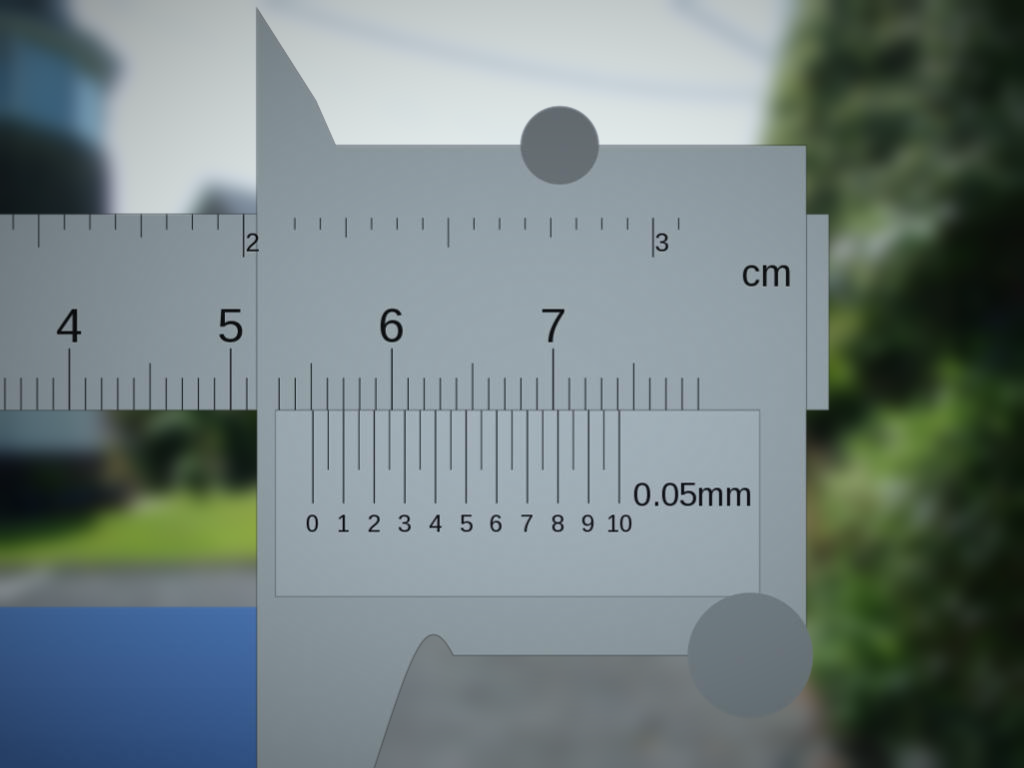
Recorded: 55.1,mm
